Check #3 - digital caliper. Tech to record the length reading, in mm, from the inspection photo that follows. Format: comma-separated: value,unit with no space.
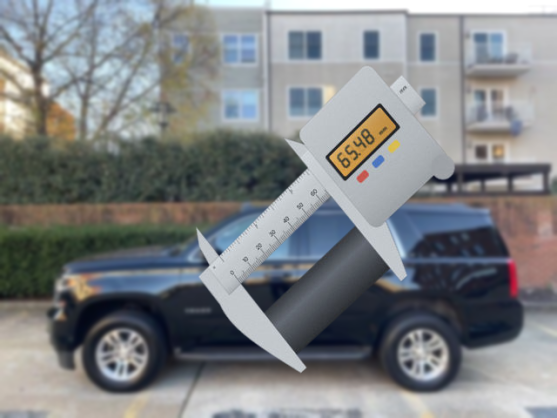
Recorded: 65.48,mm
